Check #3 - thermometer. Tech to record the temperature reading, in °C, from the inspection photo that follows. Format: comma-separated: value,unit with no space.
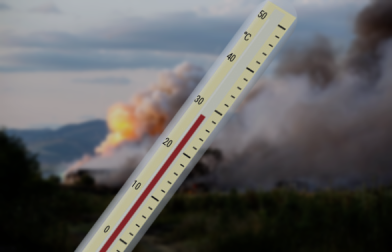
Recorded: 28,°C
